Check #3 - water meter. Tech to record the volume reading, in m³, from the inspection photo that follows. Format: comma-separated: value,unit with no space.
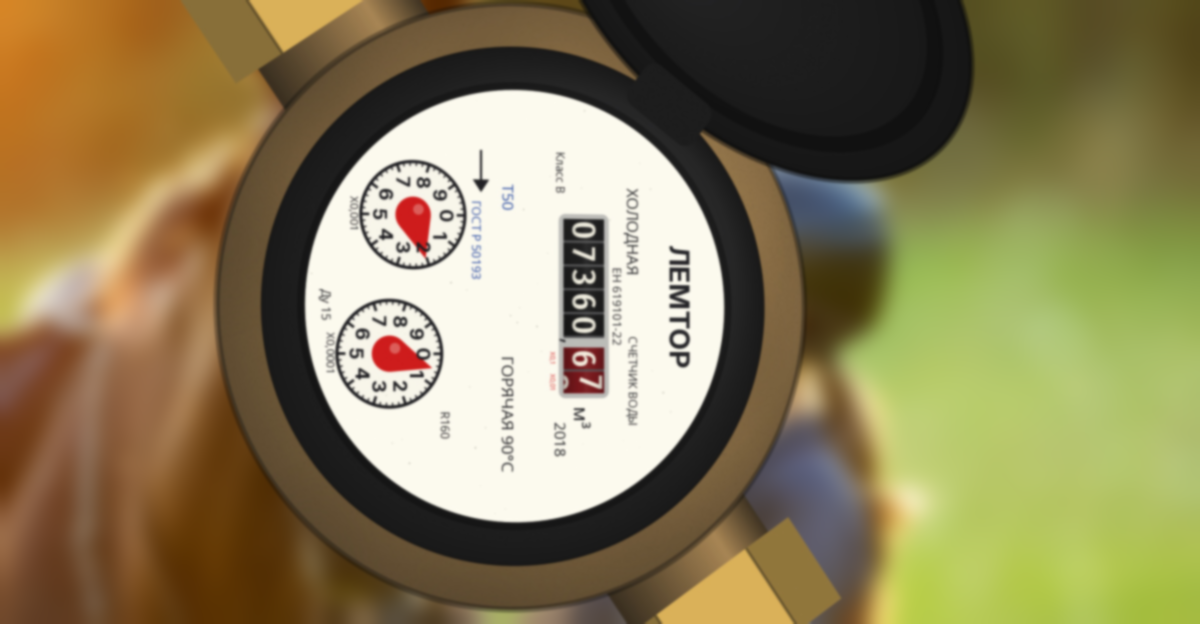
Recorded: 7360.6720,m³
